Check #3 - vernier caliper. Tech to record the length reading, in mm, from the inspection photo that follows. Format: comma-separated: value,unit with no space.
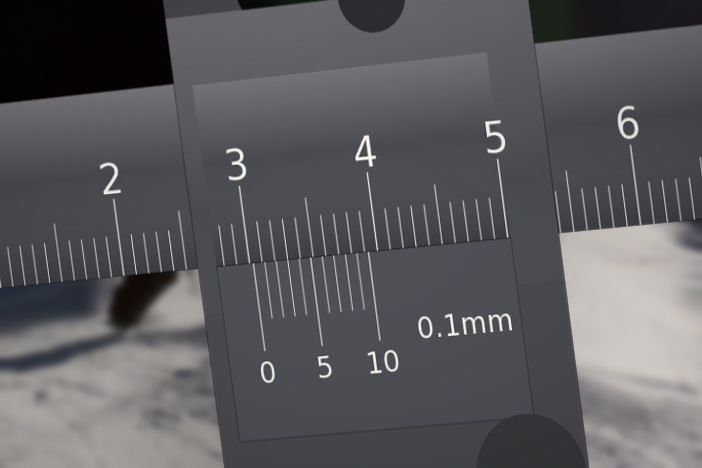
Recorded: 30.3,mm
